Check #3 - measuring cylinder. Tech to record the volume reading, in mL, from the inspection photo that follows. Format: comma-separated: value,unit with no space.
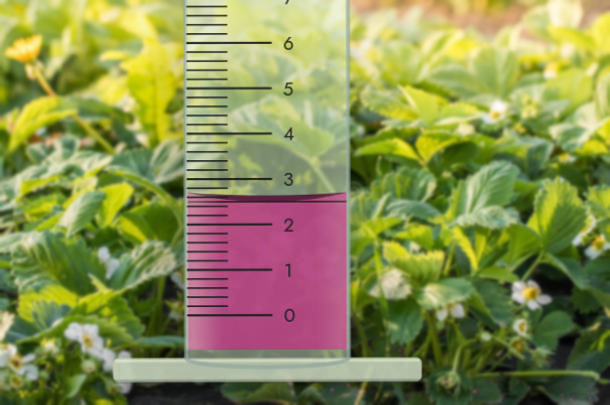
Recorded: 2.5,mL
